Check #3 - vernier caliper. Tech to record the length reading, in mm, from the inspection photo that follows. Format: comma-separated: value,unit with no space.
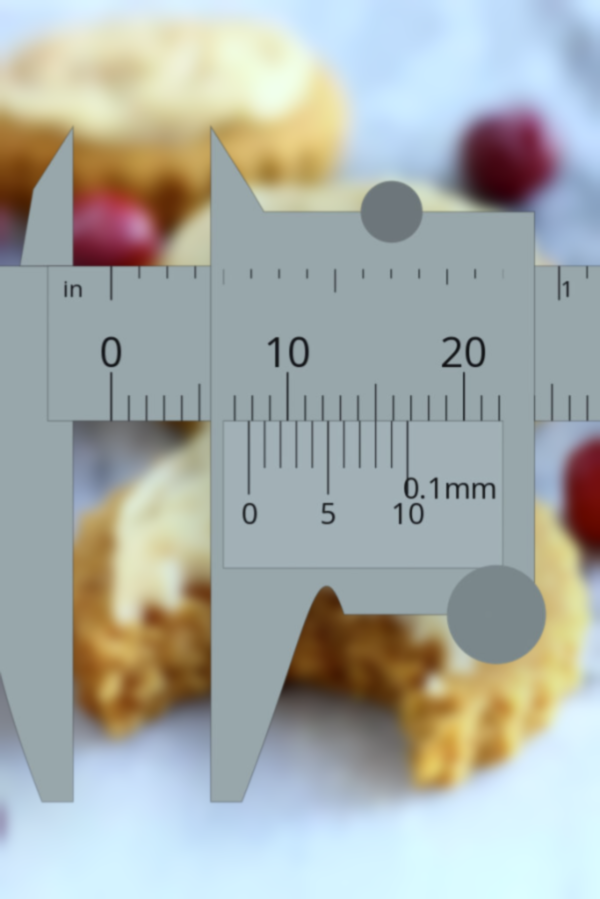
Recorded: 7.8,mm
